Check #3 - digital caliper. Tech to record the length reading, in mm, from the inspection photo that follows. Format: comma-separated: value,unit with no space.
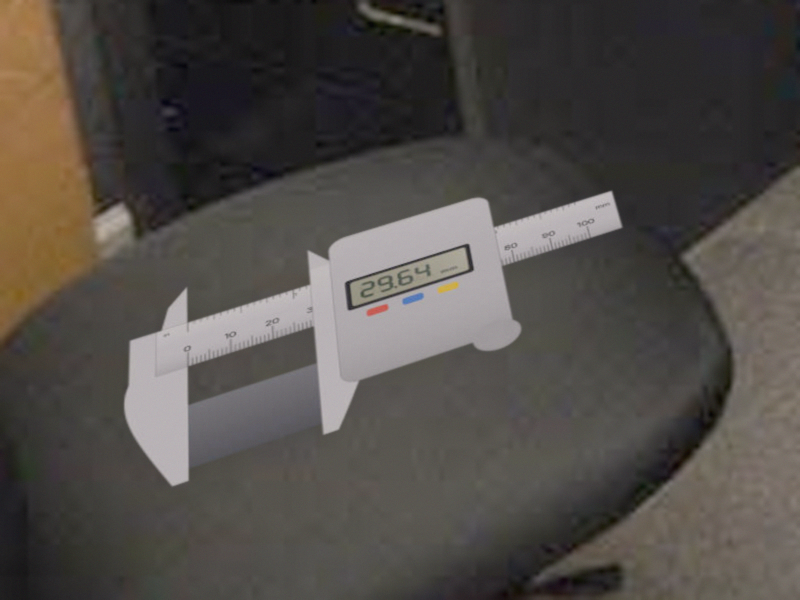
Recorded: 29.64,mm
